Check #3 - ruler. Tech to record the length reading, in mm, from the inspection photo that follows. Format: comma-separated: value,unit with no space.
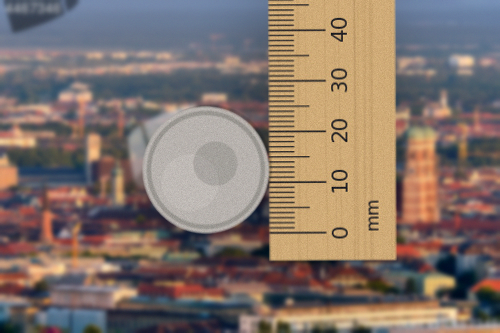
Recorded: 25,mm
